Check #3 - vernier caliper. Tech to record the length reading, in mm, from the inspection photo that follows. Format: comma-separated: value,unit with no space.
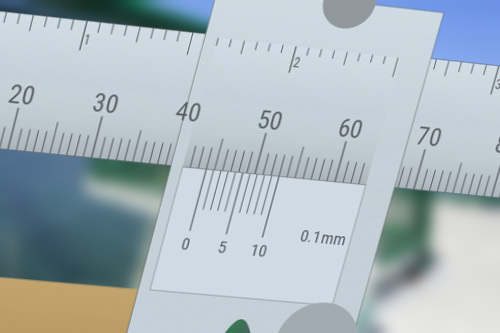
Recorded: 44.0,mm
